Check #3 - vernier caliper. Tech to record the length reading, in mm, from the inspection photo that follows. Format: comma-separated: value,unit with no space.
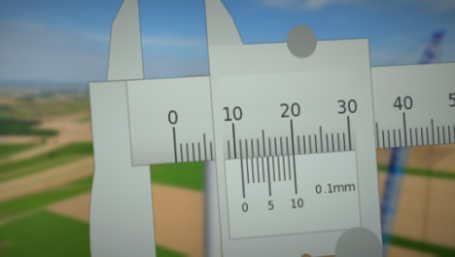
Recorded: 11.0,mm
